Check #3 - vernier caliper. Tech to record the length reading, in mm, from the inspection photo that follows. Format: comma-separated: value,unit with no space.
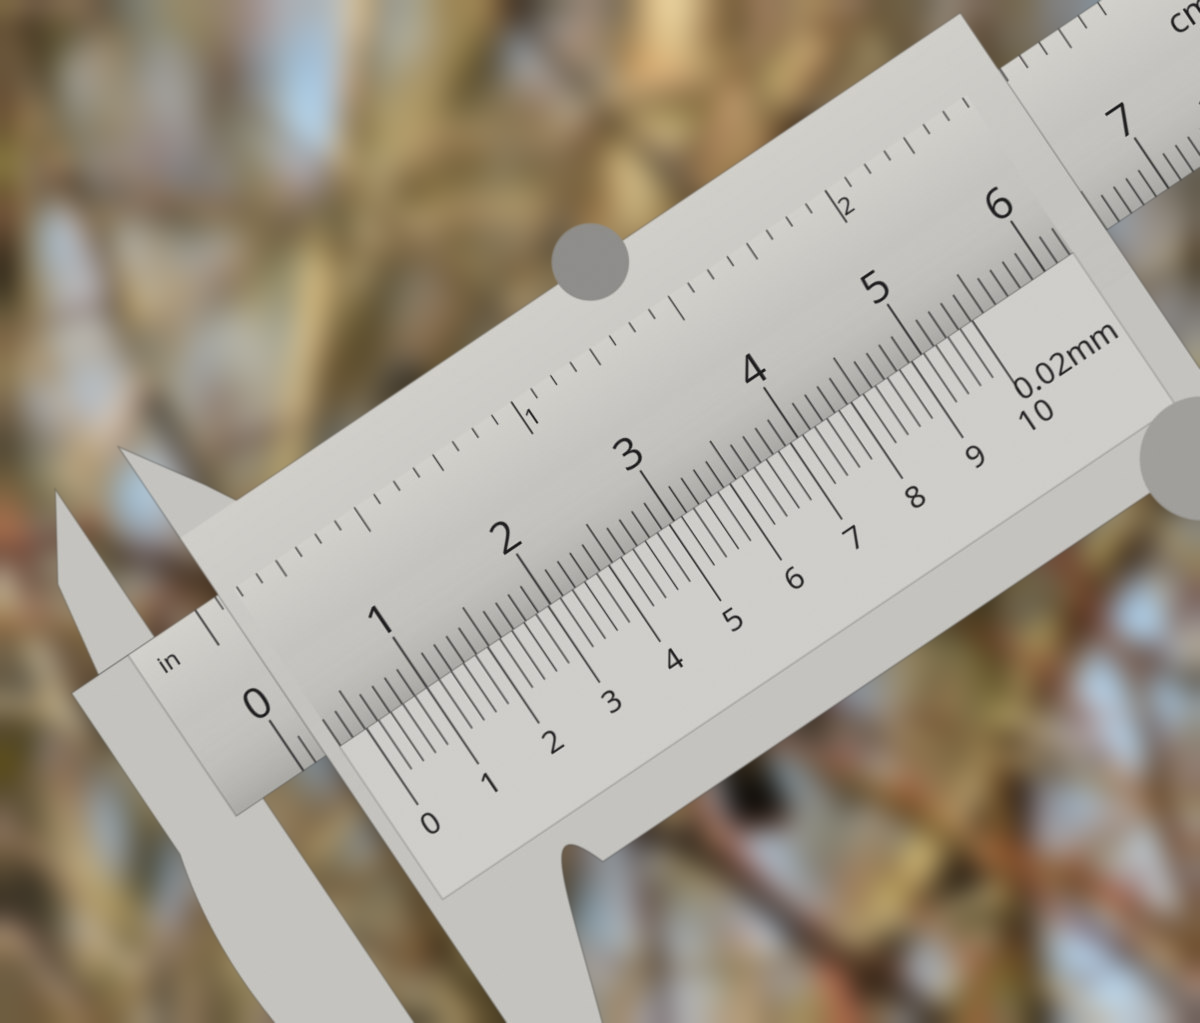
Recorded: 5.1,mm
